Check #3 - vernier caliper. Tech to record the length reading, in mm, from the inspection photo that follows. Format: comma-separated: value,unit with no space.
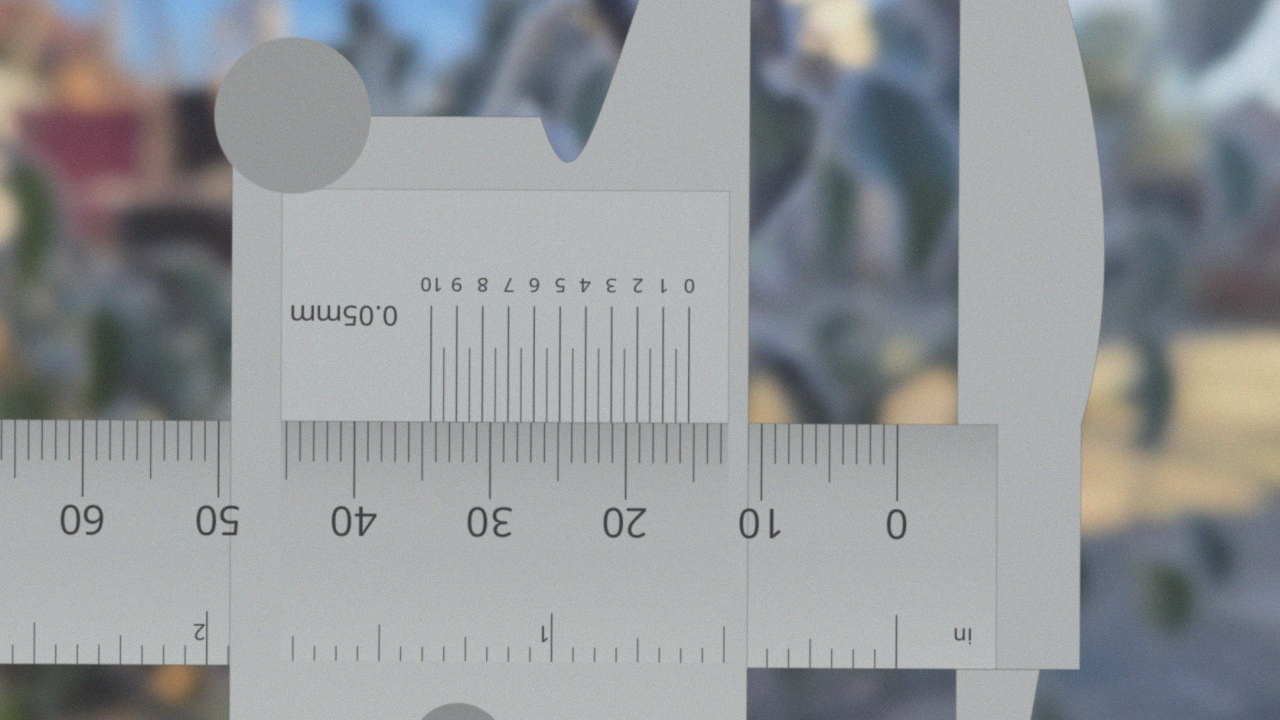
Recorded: 15.4,mm
